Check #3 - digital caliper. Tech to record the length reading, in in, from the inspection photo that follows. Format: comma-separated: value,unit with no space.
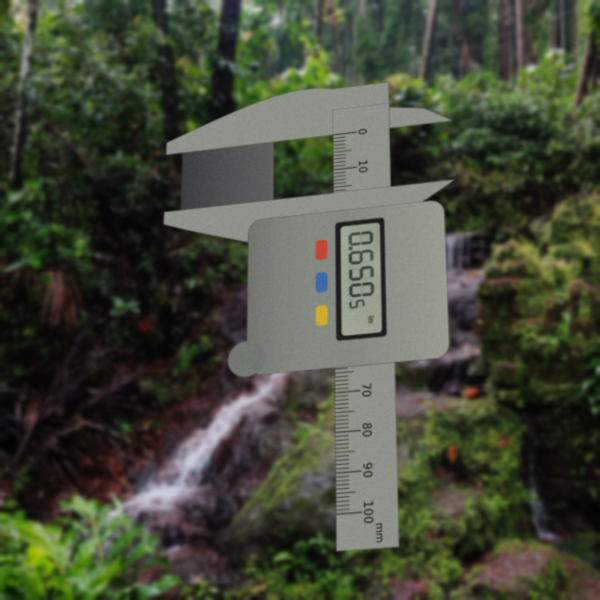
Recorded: 0.6505,in
